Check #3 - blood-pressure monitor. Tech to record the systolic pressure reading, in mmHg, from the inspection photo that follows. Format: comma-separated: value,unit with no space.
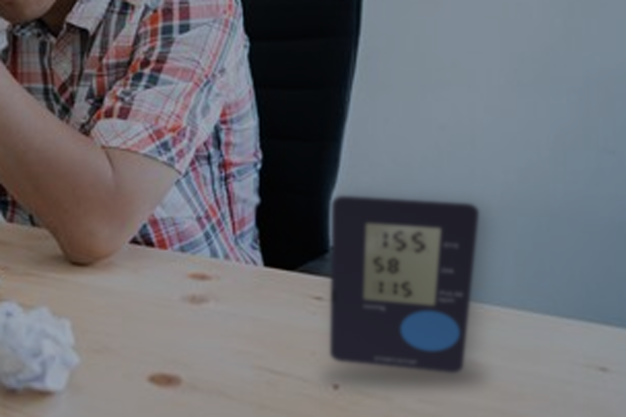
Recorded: 155,mmHg
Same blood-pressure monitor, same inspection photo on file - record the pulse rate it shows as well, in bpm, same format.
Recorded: 115,bpm
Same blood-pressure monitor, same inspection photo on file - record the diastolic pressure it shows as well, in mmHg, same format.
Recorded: 58,mmHg
